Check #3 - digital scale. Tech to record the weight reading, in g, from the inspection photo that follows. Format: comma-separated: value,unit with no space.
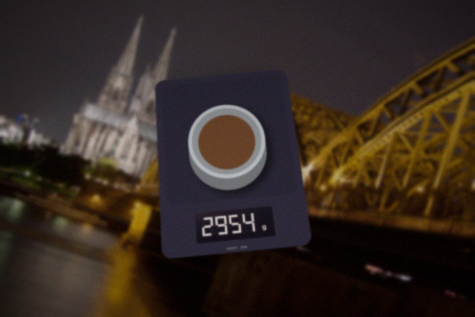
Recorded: 2954,g
